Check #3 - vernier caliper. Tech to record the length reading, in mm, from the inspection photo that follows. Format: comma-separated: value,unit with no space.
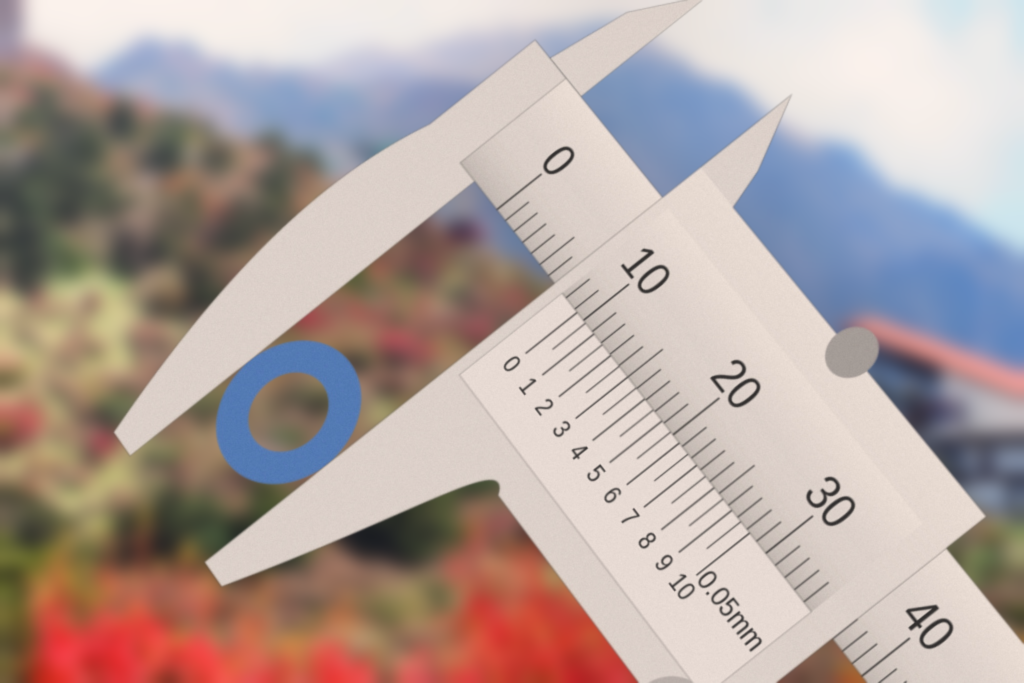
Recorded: 9.3,mm
